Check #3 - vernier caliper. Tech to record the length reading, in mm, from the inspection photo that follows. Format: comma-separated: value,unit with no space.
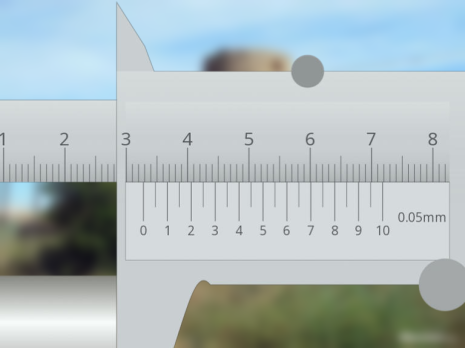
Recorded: 32.8,mm
